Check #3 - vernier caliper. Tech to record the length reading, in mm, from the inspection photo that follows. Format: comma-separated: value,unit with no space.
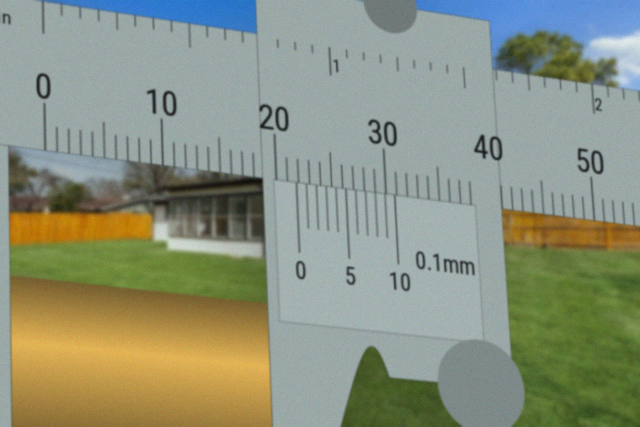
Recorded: 21.8,mm
